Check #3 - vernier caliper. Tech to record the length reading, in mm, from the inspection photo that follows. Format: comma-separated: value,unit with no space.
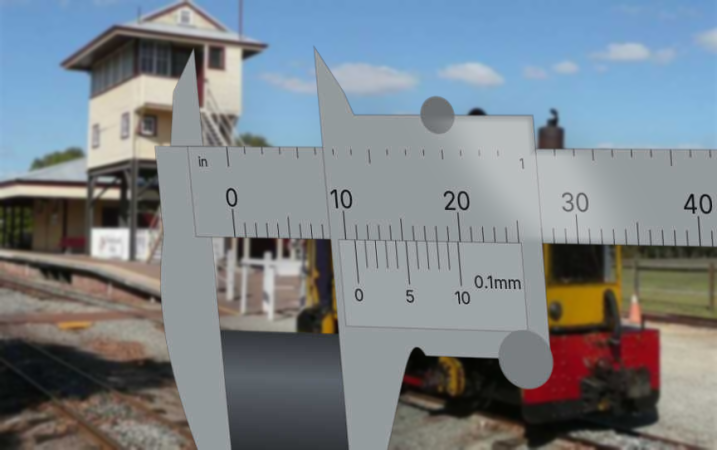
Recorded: 10.8,mm
